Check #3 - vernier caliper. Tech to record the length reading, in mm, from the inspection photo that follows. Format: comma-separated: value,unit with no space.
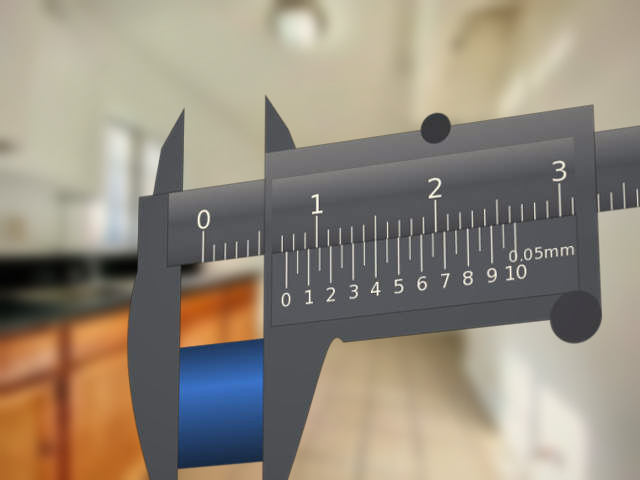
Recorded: 7.4,mm
